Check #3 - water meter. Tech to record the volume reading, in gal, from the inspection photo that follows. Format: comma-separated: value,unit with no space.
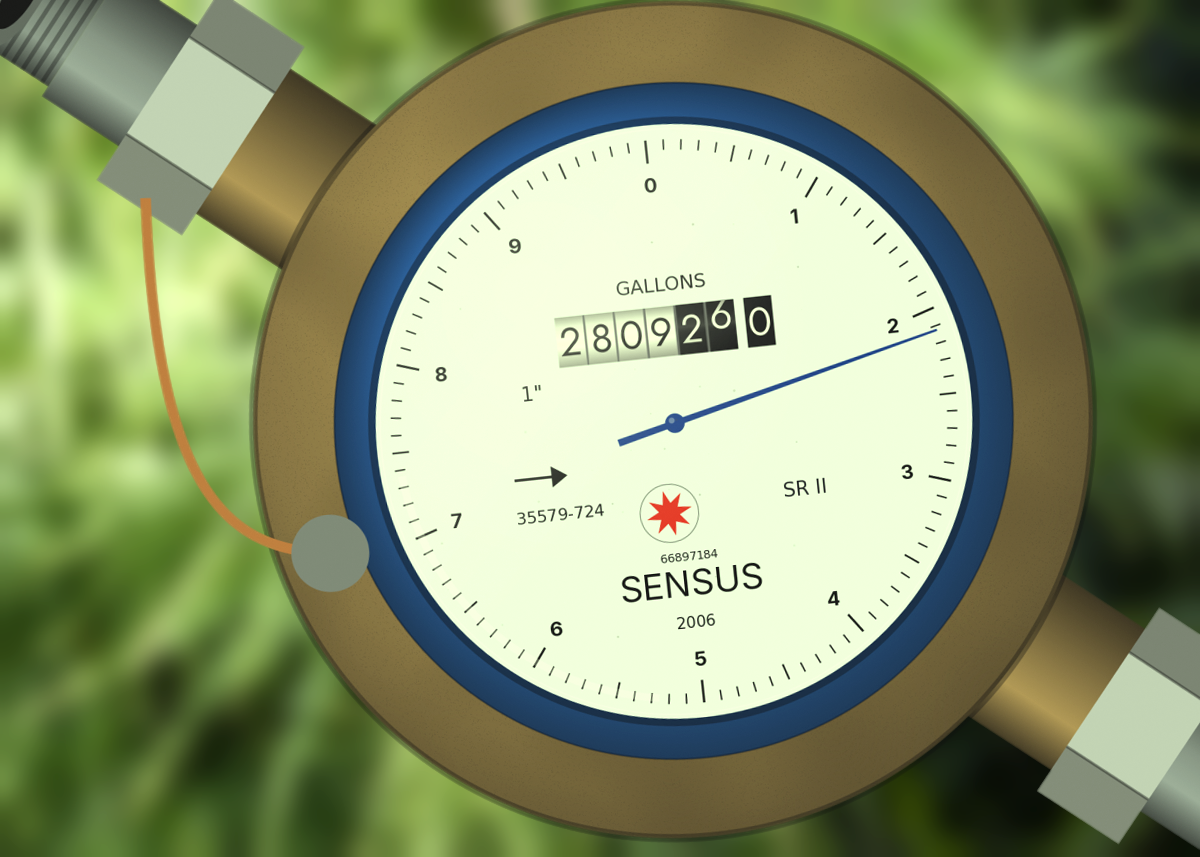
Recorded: 2809262.1,gal
